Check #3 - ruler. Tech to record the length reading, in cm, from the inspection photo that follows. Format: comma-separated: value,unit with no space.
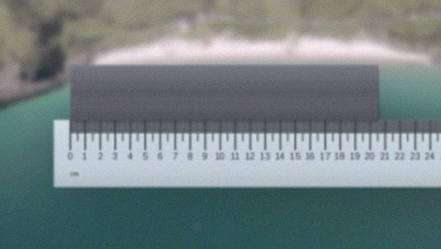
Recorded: 20.5,cm
